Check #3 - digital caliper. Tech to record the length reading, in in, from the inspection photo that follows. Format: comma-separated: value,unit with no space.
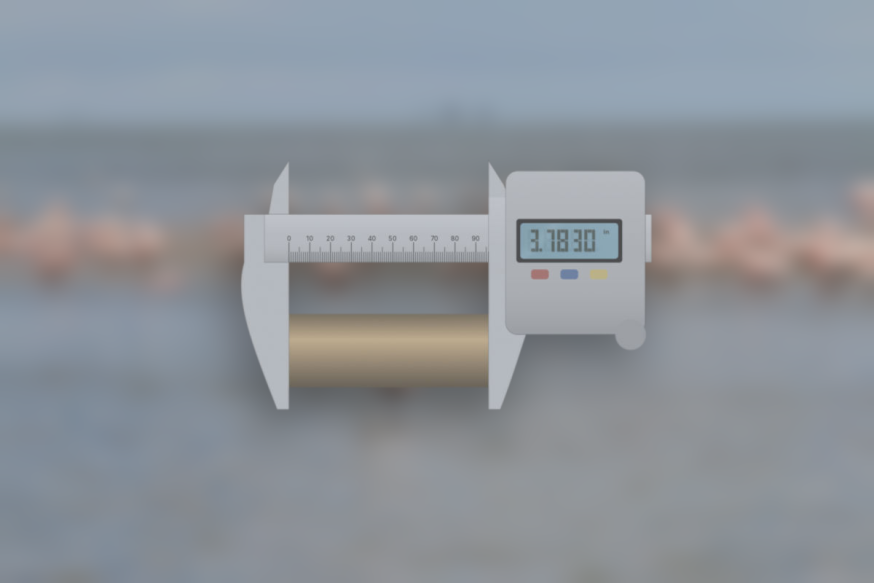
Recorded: 3.7830,in
